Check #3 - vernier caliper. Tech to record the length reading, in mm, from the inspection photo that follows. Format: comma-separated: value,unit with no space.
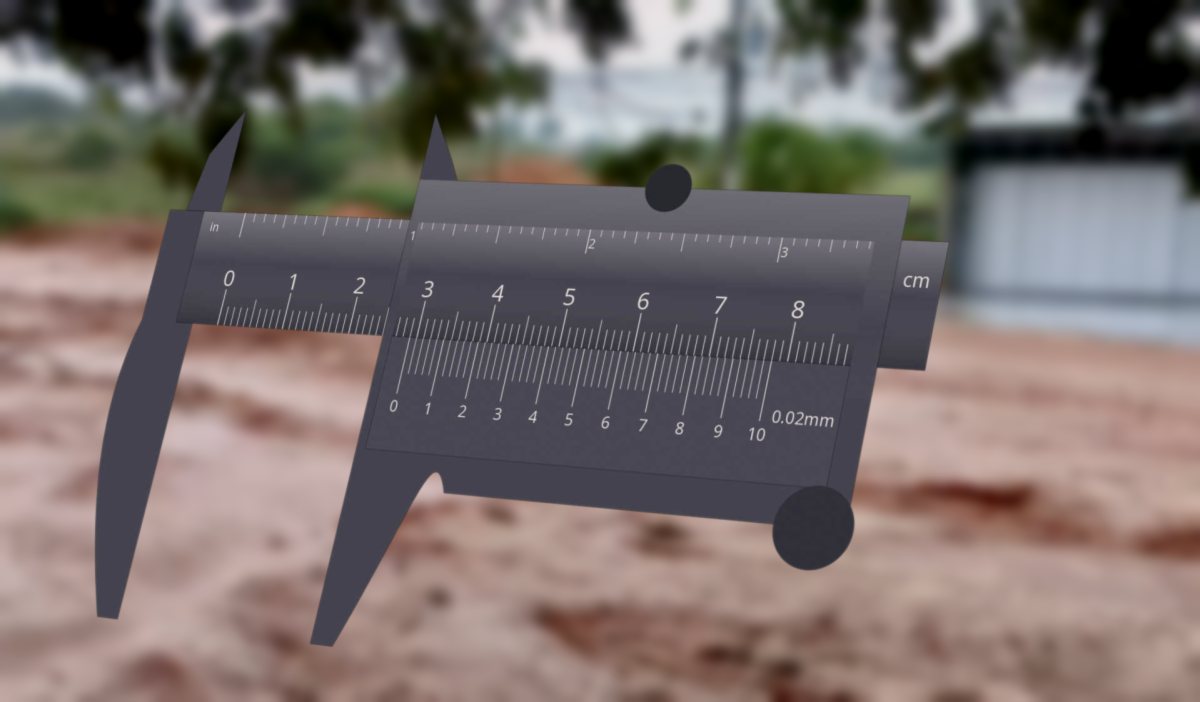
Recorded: 29.0,mm
